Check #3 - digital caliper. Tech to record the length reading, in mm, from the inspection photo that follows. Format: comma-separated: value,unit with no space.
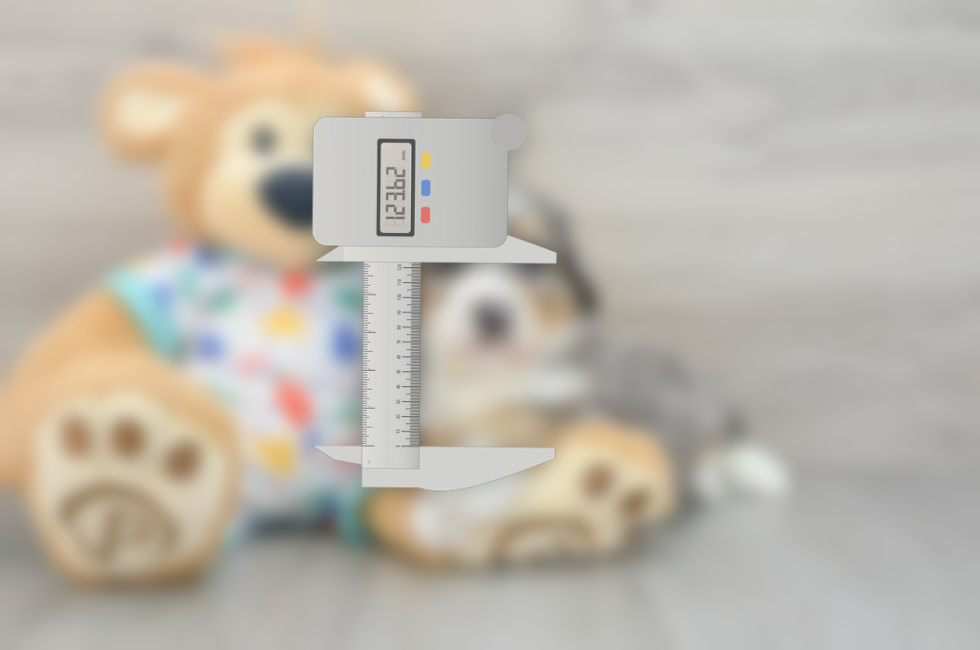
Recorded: 123.62,mm
